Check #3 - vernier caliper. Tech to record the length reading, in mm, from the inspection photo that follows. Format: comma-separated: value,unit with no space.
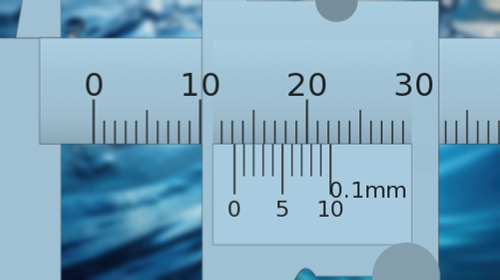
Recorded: 13.2,mm
